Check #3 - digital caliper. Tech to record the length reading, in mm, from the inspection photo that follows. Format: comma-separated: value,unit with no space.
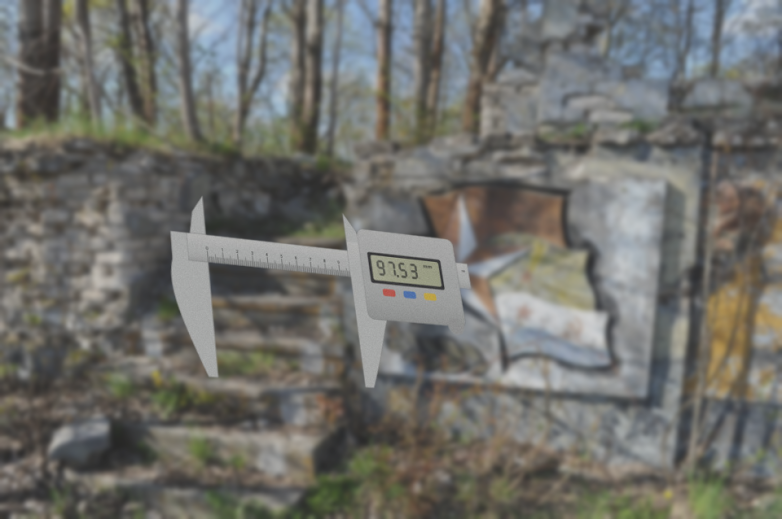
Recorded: 97.53,mm
